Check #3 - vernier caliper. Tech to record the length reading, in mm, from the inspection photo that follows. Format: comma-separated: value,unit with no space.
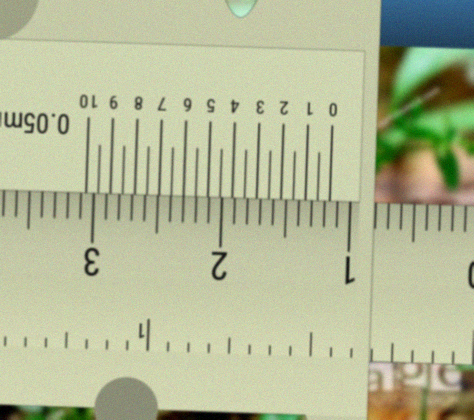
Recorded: 11.6,mm
